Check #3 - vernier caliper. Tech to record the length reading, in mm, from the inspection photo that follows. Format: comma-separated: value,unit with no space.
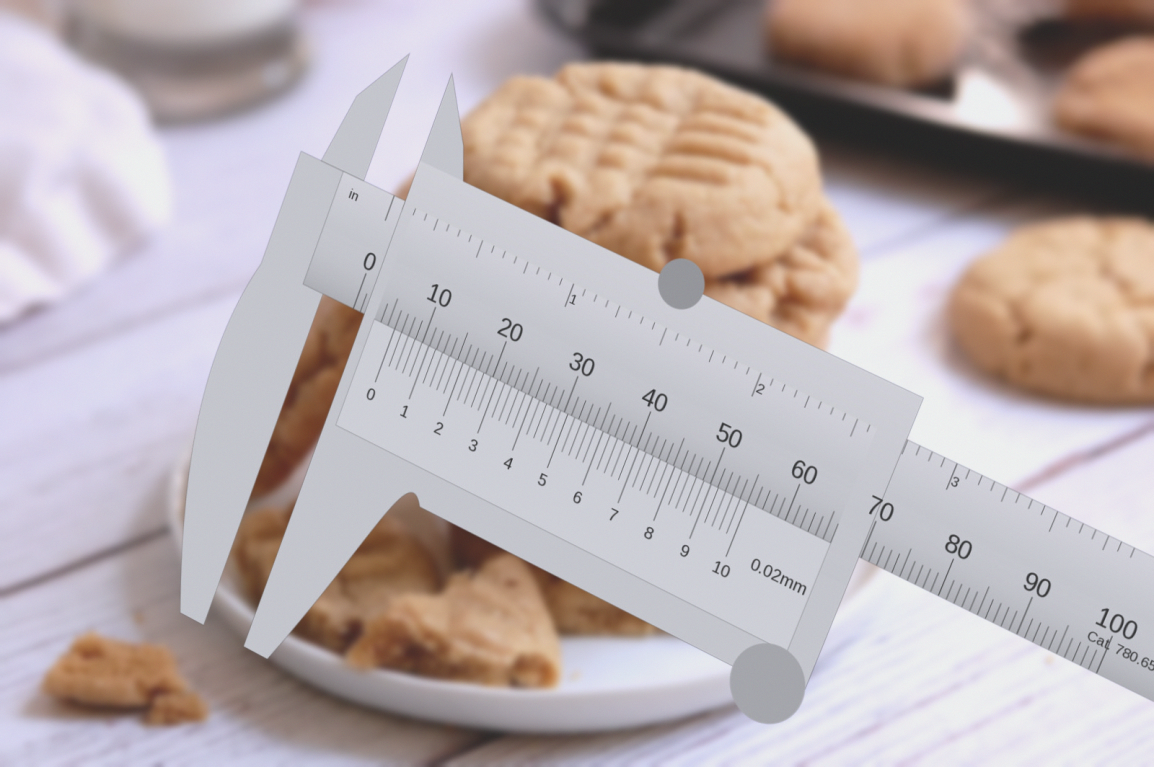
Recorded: 6.0,mm
